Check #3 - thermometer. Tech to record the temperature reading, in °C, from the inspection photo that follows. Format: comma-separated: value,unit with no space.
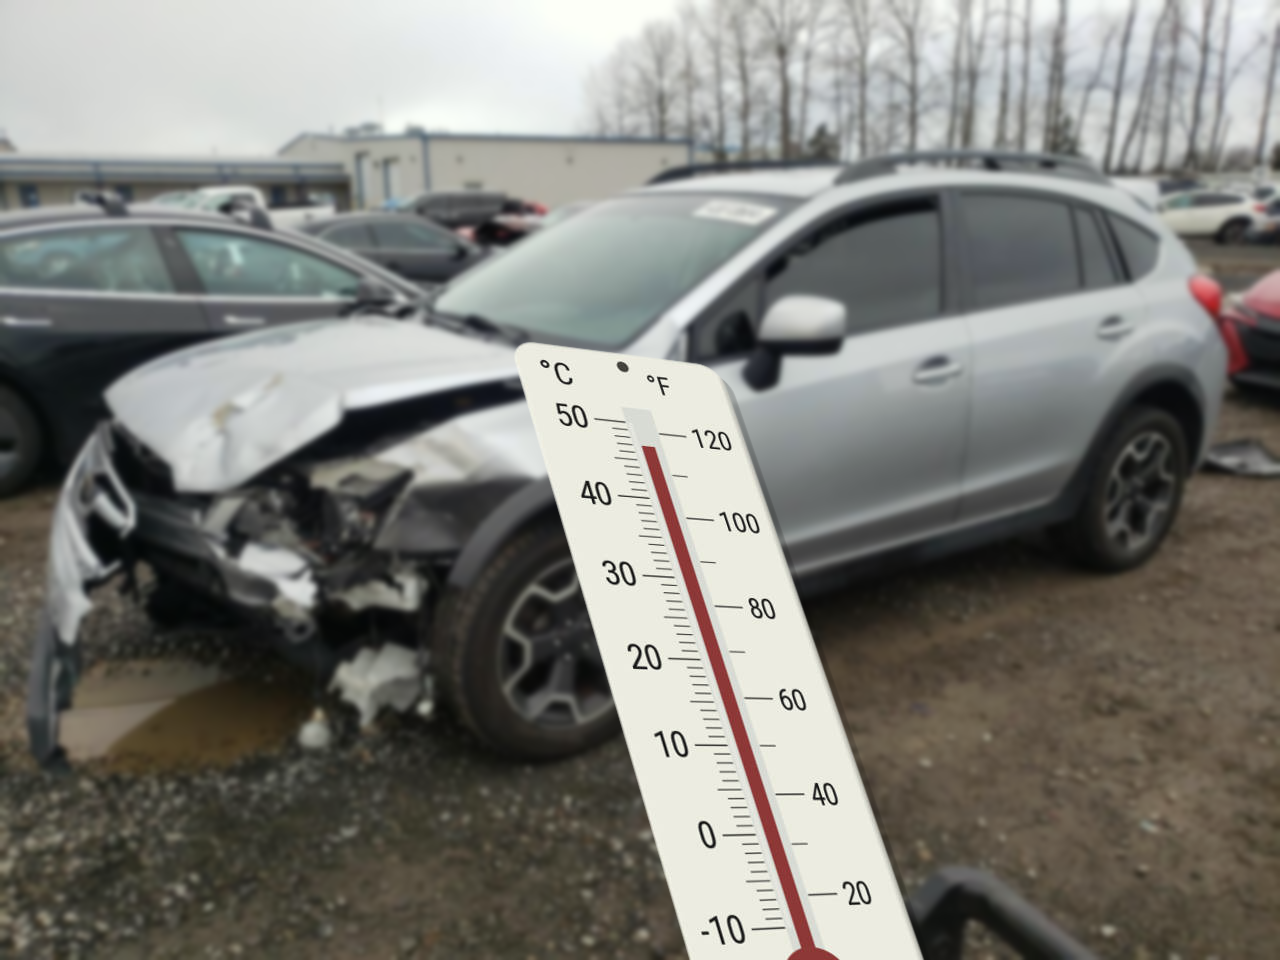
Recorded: 47,°C
